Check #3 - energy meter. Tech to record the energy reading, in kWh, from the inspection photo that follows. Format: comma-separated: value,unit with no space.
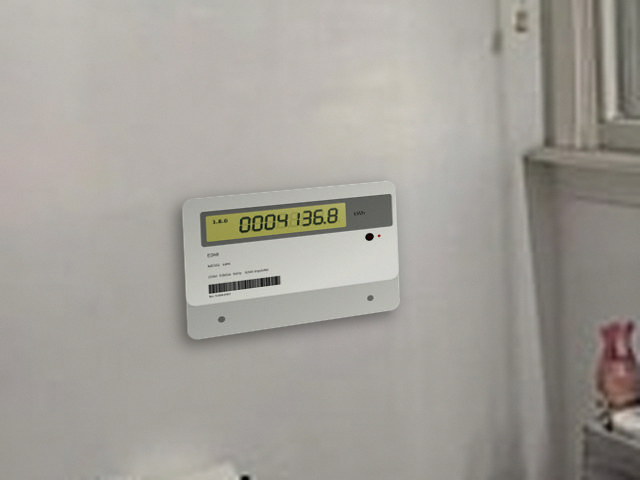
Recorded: 4136.8,kWh
